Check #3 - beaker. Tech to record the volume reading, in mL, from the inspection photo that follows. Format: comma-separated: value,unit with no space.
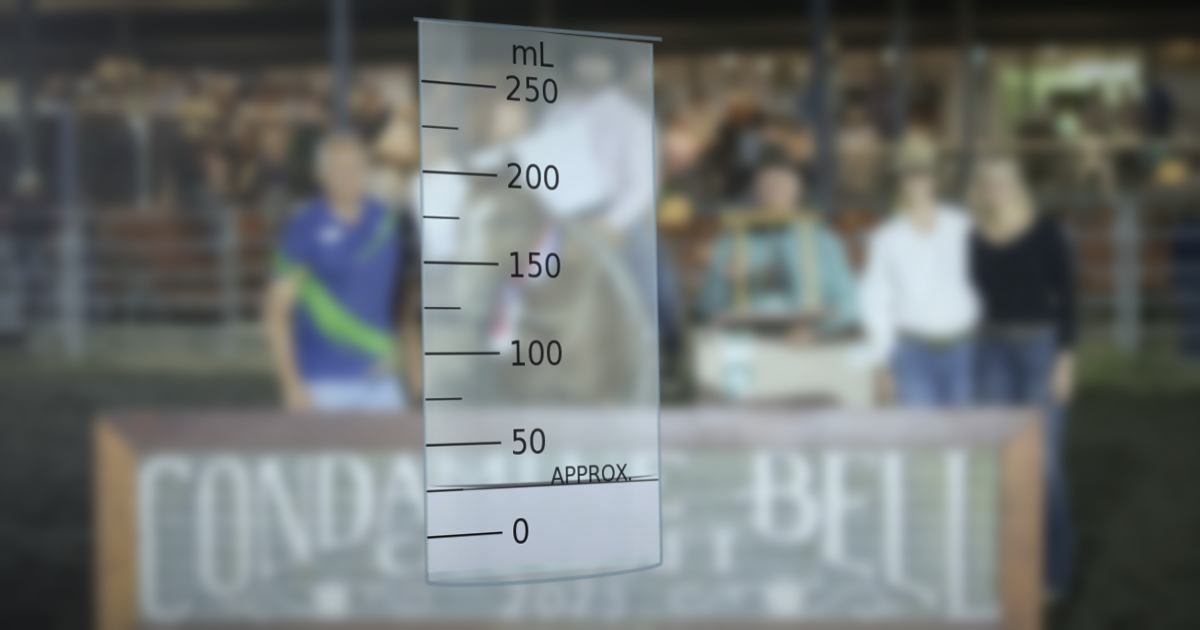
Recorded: 25,mL
